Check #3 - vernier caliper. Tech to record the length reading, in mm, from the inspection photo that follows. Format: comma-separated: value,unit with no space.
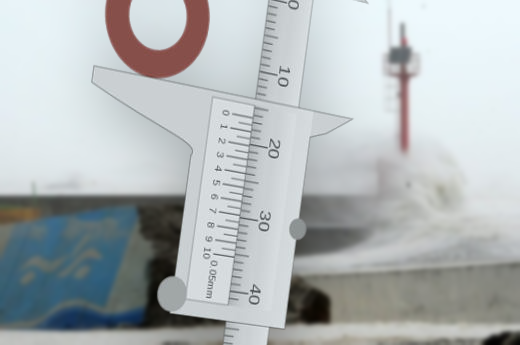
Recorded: 16.4,mm
